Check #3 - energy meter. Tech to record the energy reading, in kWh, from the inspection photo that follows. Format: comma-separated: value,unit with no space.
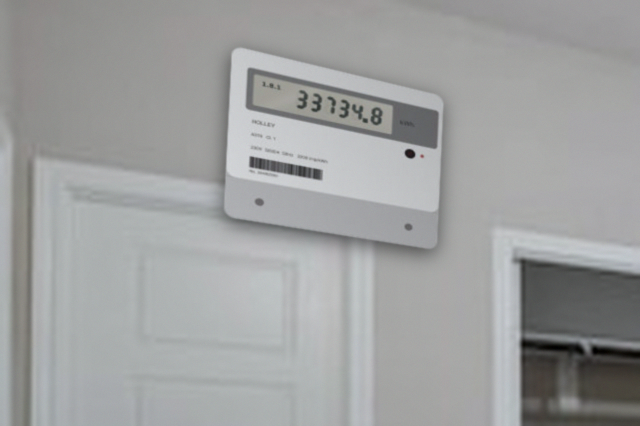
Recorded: 33734.8,kWh
